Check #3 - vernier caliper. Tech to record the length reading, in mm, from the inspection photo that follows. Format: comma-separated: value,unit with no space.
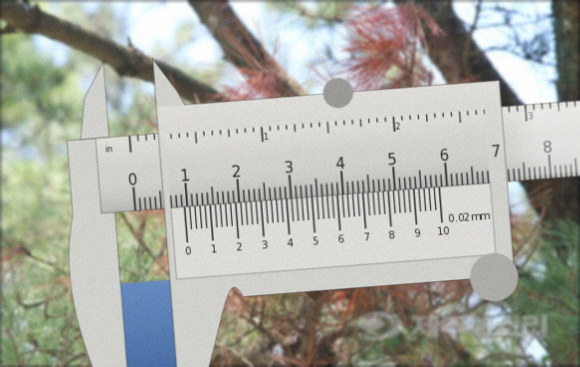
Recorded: 9.5,mm
